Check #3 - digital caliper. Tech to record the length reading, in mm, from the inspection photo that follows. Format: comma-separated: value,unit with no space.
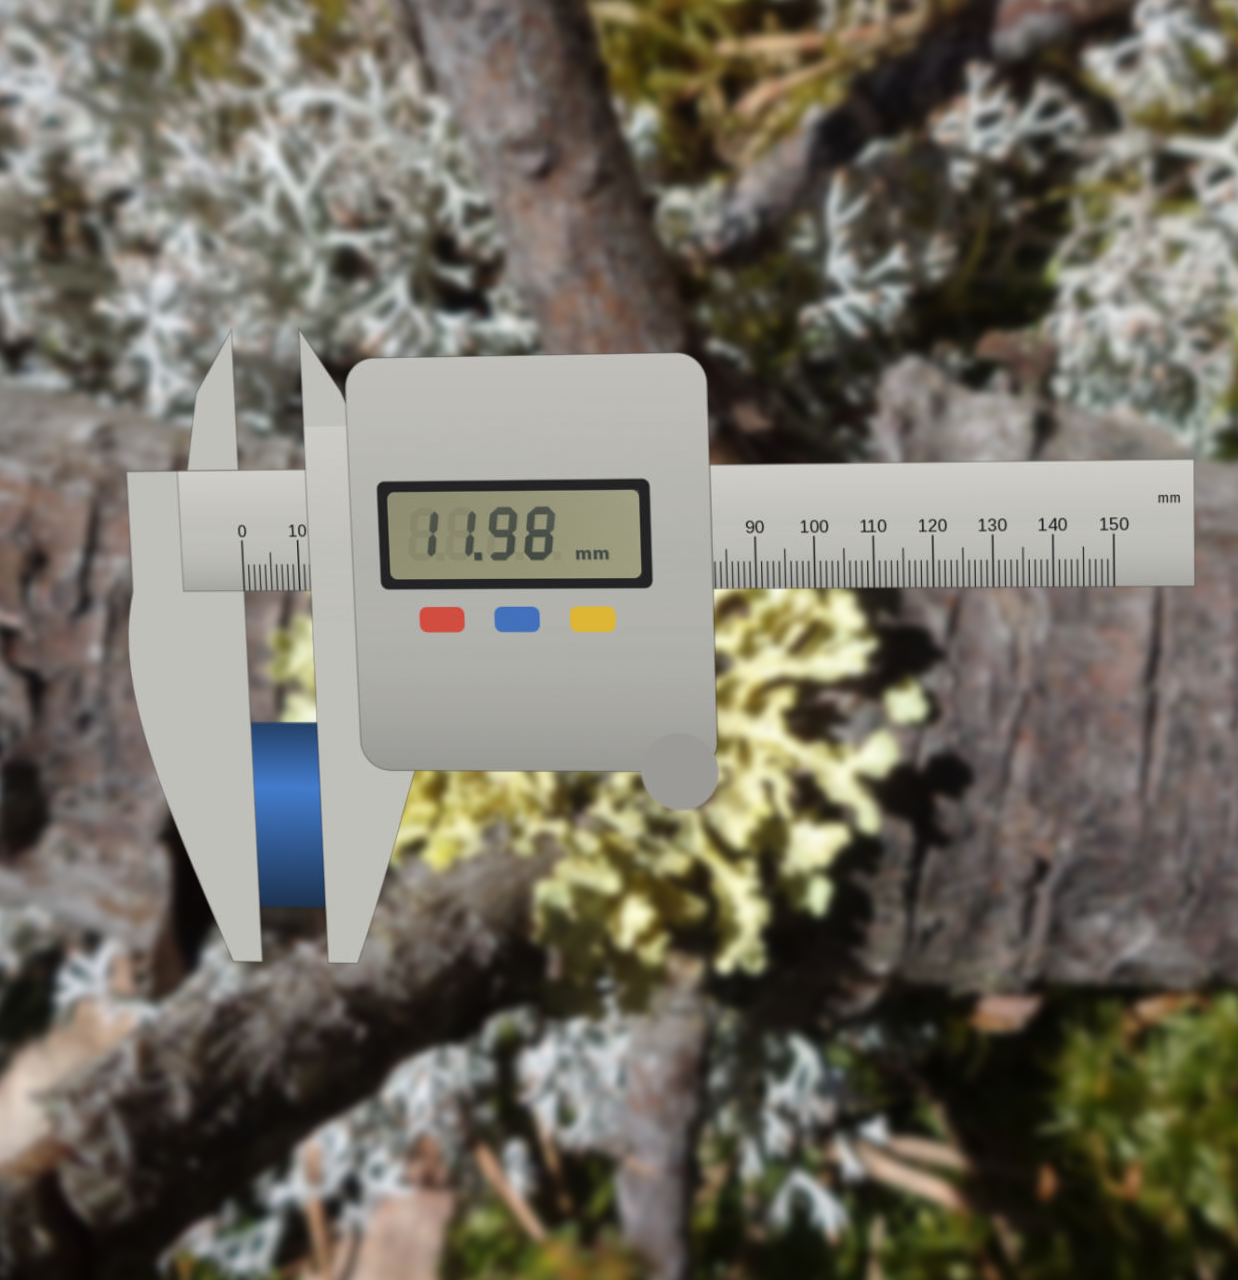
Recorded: 11.98,mm
